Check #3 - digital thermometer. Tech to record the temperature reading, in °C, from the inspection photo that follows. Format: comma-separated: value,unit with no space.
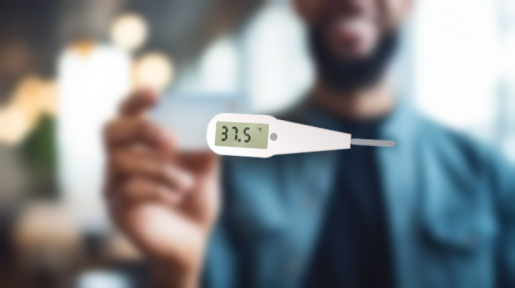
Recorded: 37.5,°C
